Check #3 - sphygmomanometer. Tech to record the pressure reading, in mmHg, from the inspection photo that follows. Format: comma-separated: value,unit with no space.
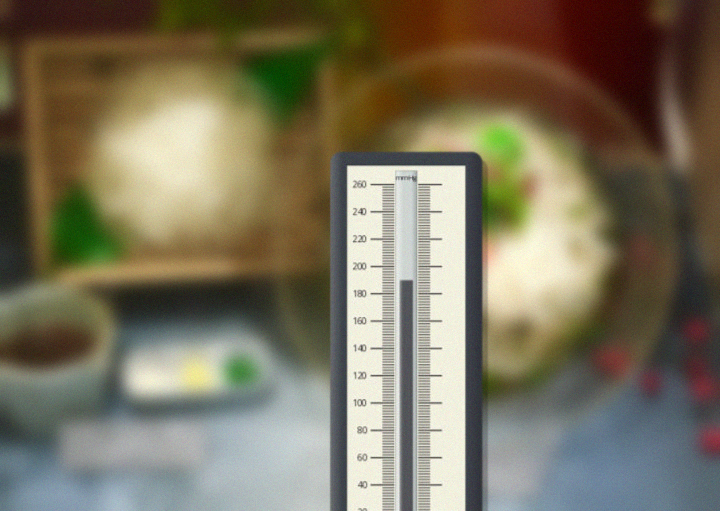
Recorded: 190,mmHg
